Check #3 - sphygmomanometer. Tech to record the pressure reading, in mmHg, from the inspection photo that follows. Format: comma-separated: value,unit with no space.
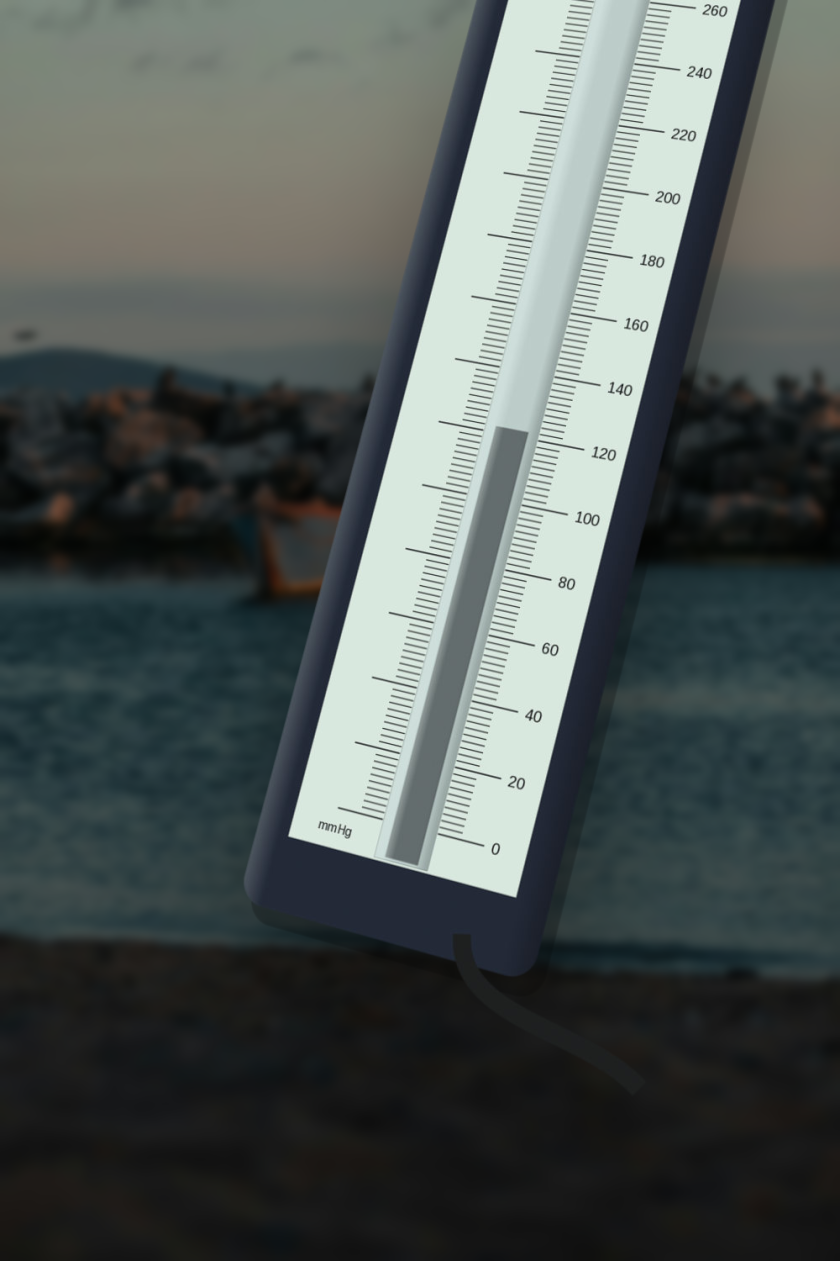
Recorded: 122,mmHg
